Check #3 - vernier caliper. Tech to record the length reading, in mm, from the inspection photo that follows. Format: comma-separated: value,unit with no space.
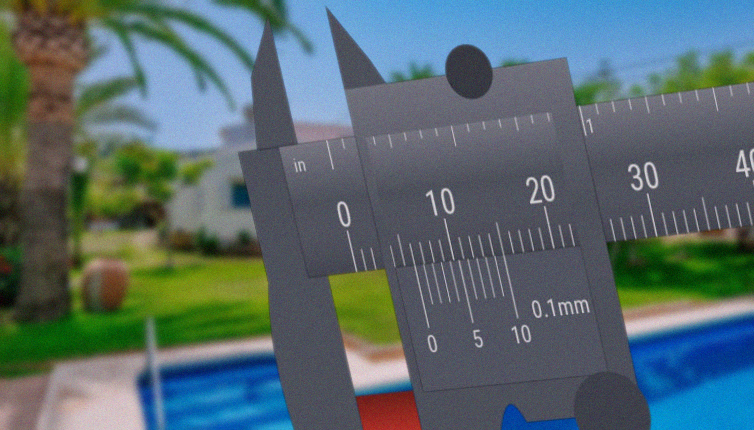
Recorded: 6.0,mm
